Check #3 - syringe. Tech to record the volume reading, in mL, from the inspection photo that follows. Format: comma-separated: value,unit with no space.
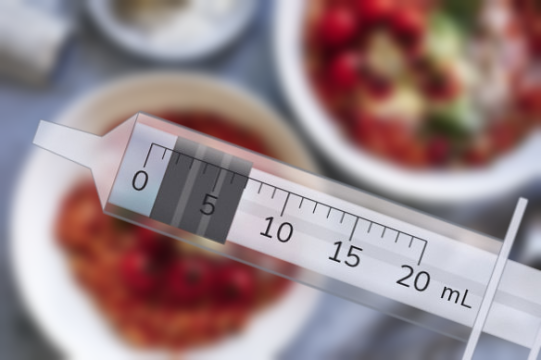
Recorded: 1.5,mL
